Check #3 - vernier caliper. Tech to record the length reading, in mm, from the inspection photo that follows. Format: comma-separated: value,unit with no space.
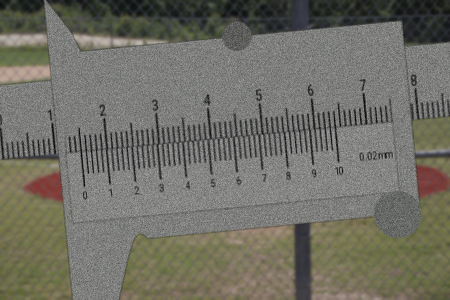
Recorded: 15.0,mm
